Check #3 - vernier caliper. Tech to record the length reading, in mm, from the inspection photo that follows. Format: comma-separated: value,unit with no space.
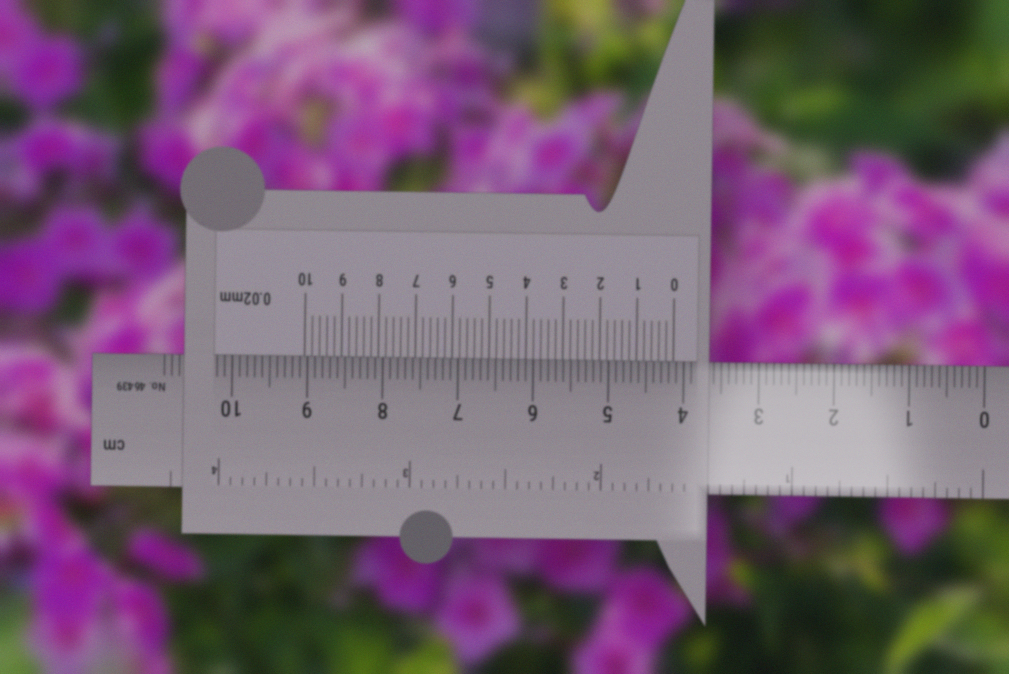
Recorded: 41.4,mm
